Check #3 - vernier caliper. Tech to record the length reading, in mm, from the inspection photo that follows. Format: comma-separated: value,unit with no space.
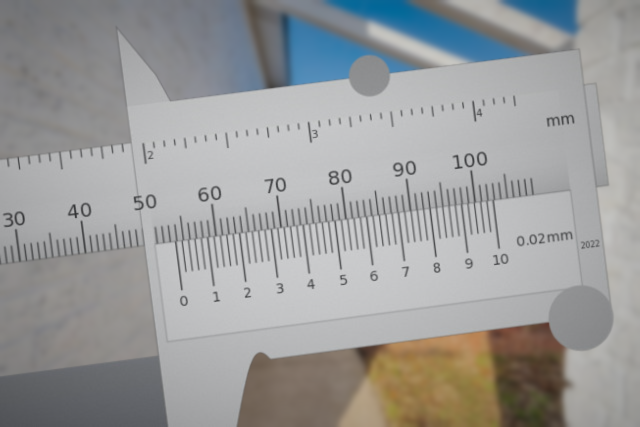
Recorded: 53.8,mm
